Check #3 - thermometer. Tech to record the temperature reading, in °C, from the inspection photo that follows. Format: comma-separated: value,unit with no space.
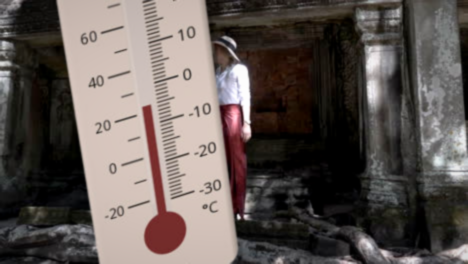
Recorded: -5,°C
